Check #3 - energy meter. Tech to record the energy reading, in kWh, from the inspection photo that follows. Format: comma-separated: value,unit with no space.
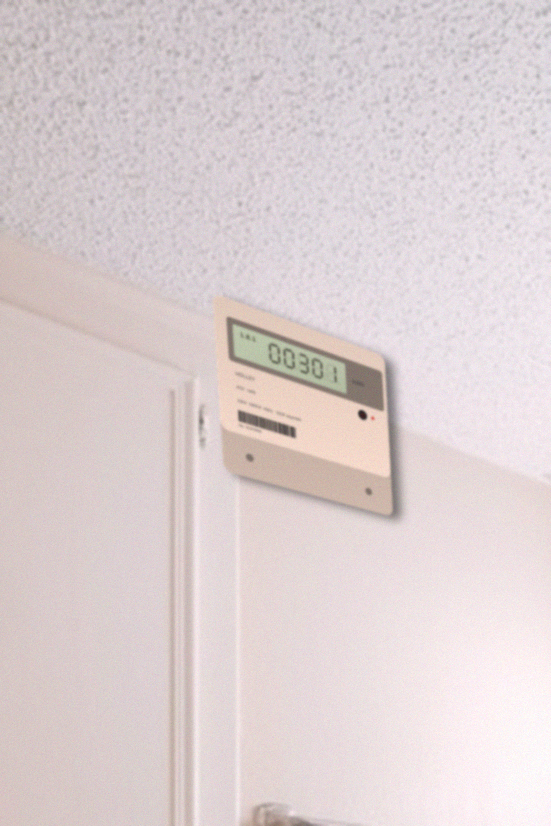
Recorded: 301,kWh
